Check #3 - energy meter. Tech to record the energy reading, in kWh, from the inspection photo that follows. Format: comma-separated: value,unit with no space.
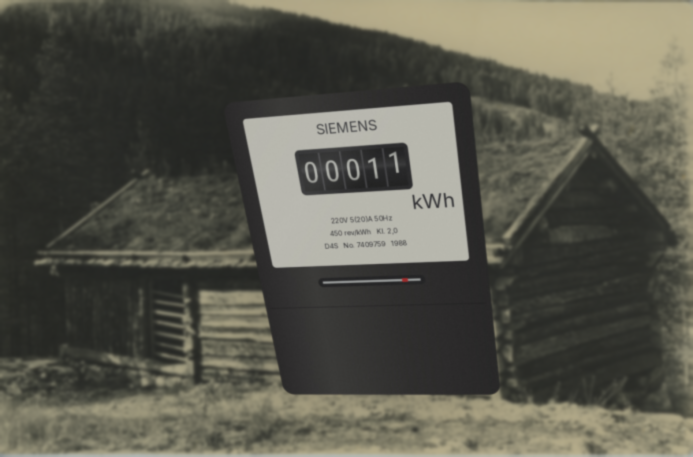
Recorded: 11,kWh
